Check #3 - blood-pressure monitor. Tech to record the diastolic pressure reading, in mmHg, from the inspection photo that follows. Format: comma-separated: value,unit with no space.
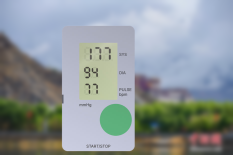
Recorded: 94,mmHg
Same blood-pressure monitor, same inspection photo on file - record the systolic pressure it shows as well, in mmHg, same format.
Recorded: 177,mmHg
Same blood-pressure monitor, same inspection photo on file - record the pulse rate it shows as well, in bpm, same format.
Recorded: 77,bpm
